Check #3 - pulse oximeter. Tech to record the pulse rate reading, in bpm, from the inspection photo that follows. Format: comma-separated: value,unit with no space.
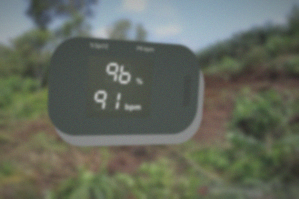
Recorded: 91,bpm
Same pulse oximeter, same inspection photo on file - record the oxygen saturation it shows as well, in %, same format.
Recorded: 96,%
